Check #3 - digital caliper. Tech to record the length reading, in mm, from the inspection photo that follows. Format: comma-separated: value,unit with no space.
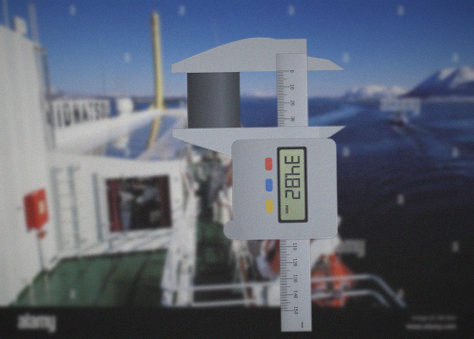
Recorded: 34.82,mm
